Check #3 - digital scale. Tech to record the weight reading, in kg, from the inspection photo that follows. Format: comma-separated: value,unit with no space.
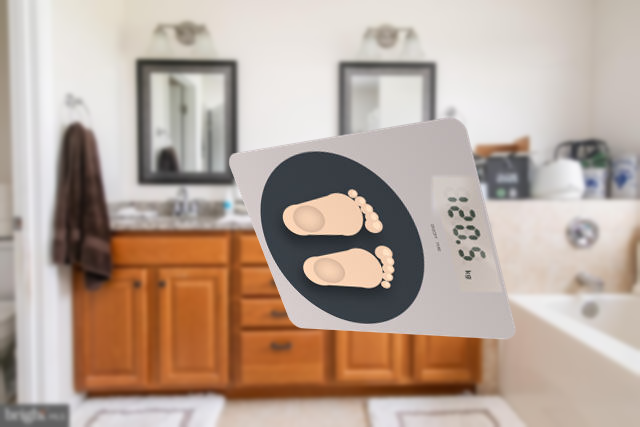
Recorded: 120.5,kg
